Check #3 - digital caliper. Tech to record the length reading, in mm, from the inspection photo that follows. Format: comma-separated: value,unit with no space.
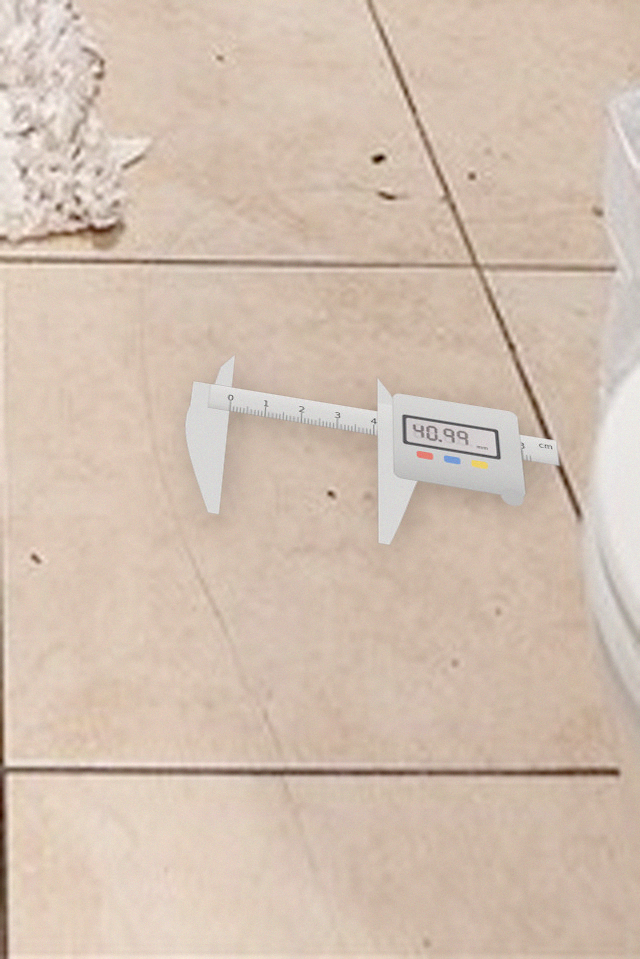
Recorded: 40.99,mm
